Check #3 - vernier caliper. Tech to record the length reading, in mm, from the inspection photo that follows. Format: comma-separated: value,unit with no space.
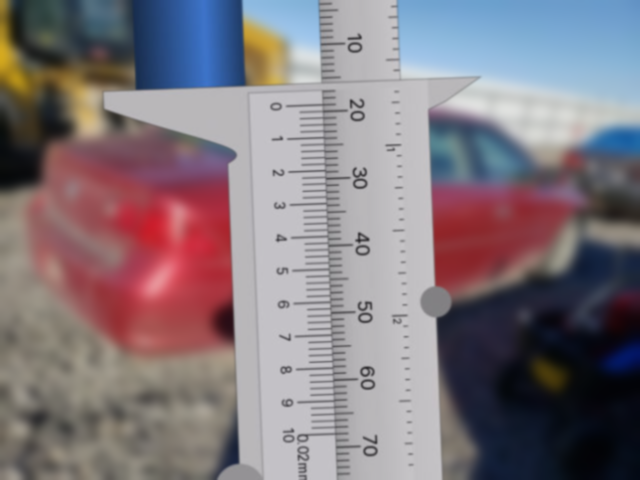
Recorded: 19.0,mm
